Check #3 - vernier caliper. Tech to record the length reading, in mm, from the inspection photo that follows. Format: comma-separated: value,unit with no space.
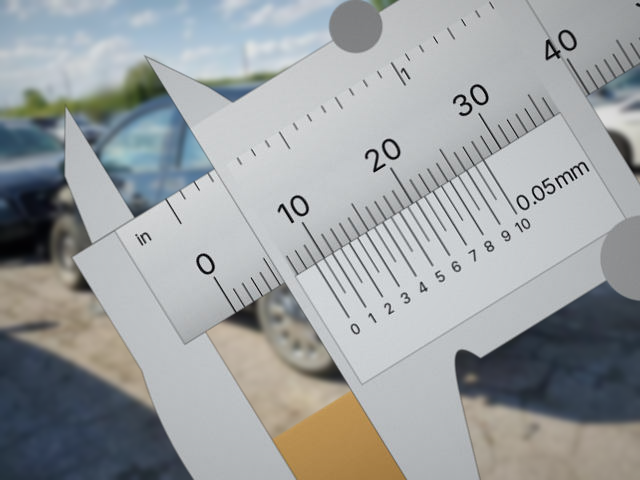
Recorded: 9.0,mm
